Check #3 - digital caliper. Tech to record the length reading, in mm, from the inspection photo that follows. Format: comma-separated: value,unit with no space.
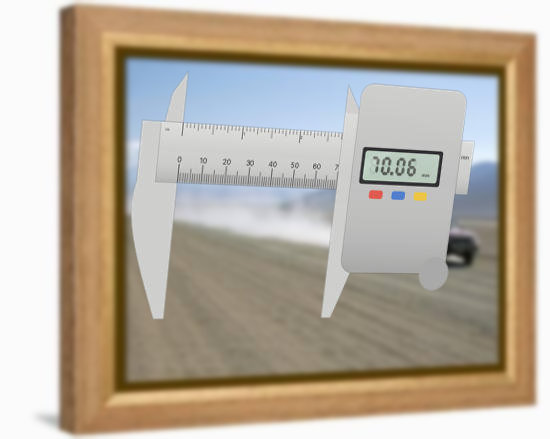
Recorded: 70.06,mm
